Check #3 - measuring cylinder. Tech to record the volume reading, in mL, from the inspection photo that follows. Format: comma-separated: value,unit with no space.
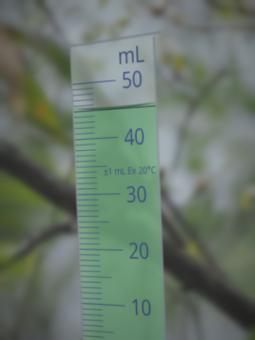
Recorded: 45,mL
